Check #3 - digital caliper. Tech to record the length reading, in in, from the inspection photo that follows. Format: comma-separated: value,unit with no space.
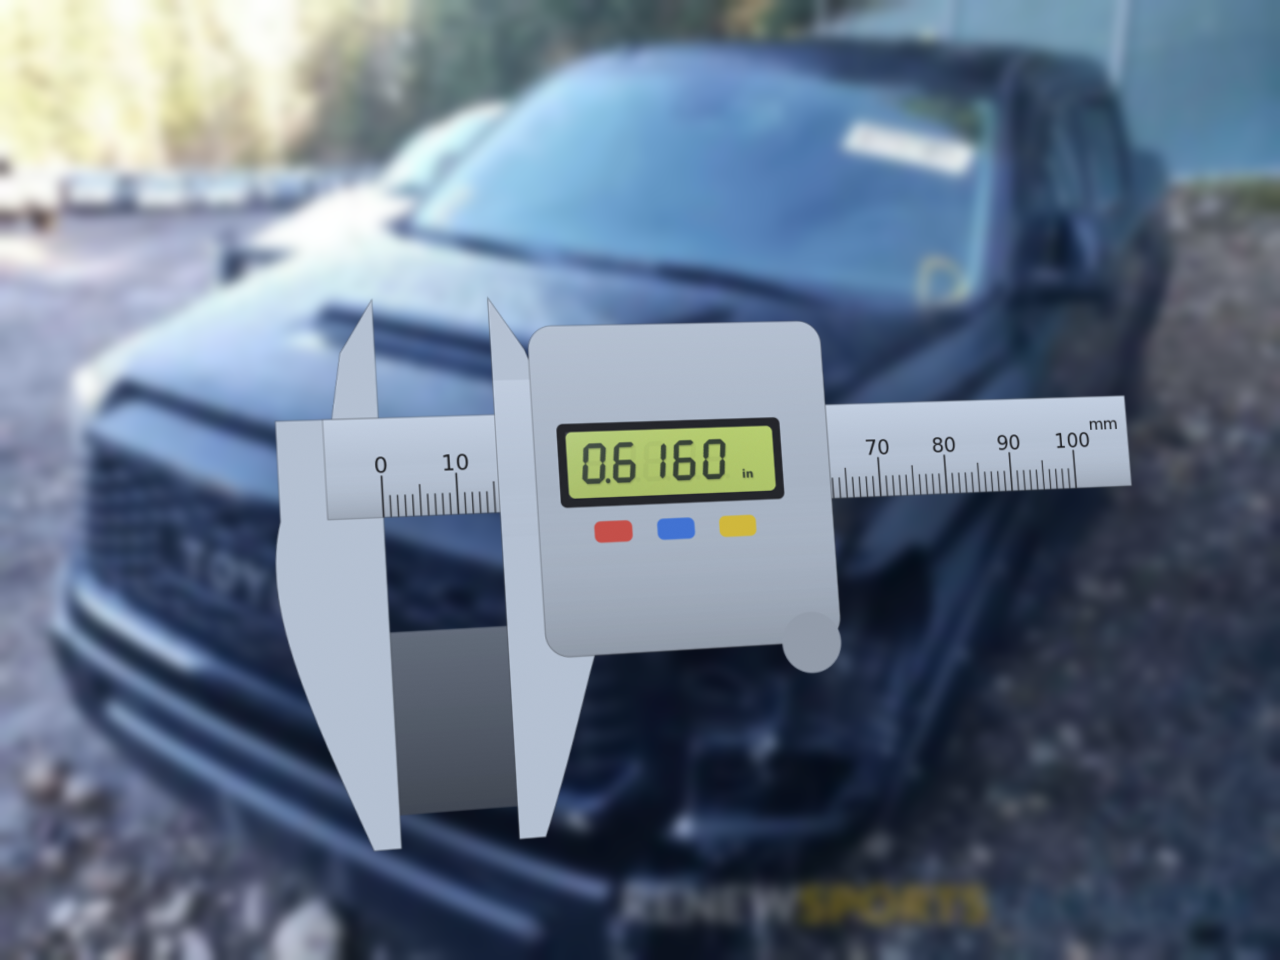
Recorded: 0.6160,in
